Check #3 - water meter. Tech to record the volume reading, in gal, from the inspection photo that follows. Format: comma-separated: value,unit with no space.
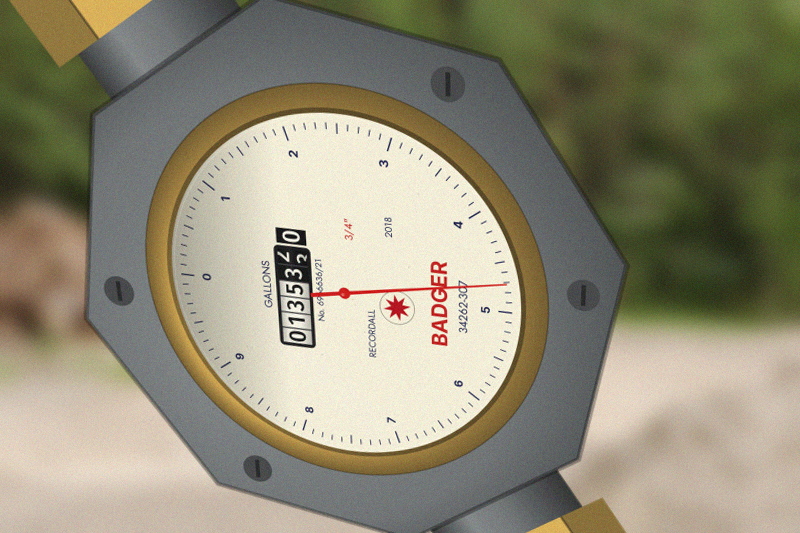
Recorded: 135324.7,gal
